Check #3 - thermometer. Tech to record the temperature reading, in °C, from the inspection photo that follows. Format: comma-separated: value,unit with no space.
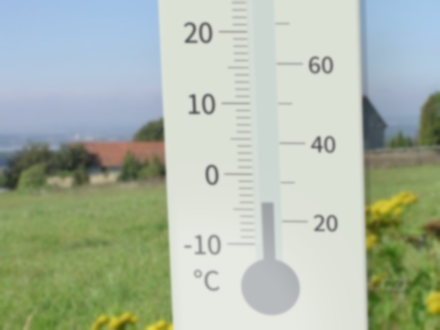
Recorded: -4,°C
